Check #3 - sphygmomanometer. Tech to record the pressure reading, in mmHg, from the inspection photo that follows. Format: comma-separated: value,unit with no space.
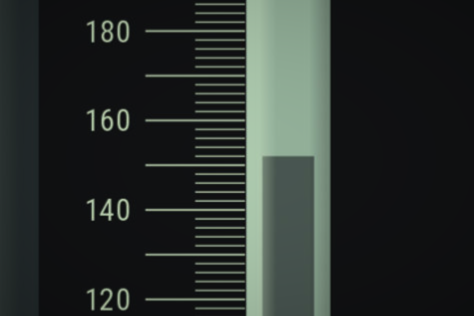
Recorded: 152,mmHg
